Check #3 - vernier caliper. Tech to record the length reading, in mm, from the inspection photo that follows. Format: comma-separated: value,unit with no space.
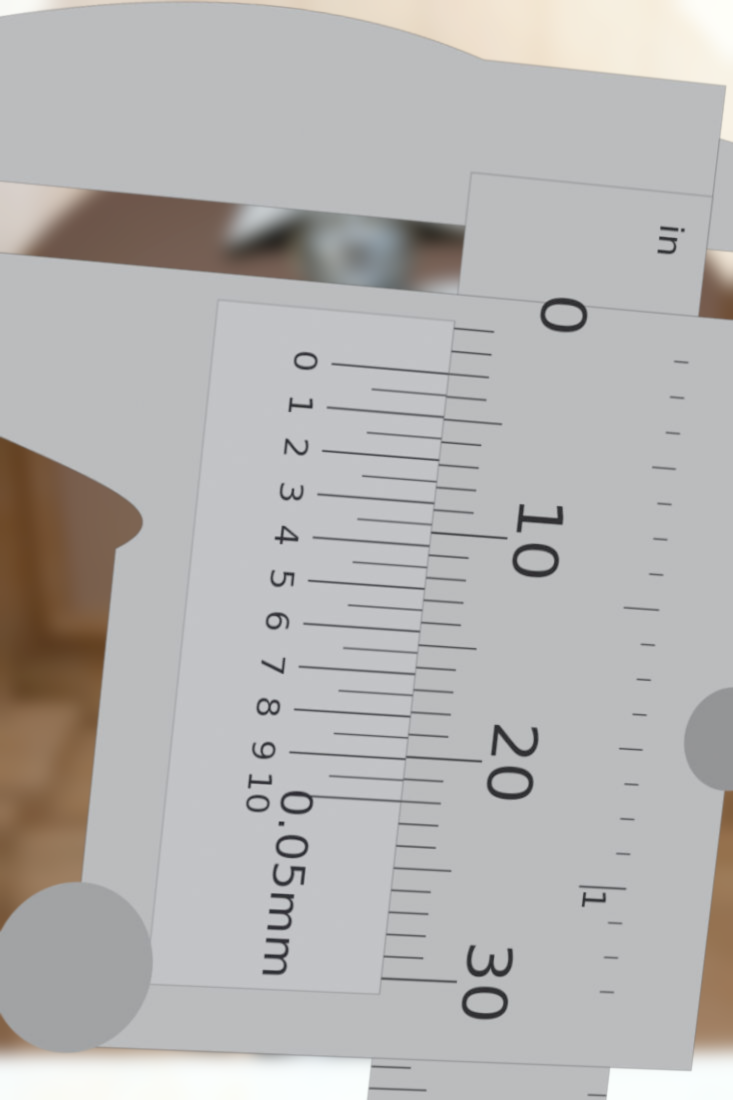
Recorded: 3.0,mm
